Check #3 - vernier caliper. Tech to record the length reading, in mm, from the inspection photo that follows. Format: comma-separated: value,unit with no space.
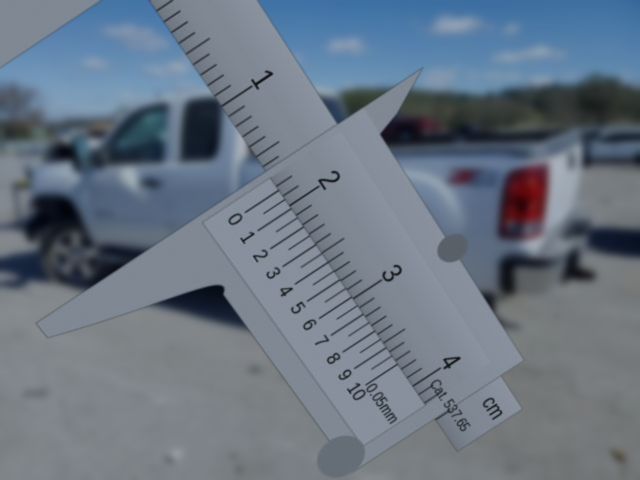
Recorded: 18.4,mm
